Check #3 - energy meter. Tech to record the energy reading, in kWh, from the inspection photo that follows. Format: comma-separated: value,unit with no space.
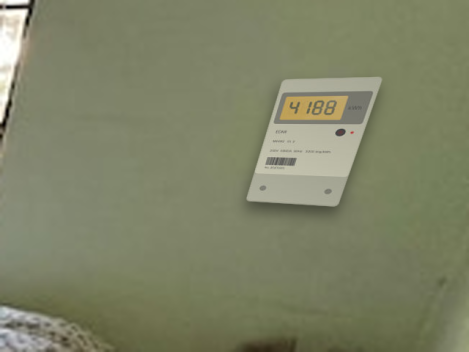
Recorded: 4188,kWh
